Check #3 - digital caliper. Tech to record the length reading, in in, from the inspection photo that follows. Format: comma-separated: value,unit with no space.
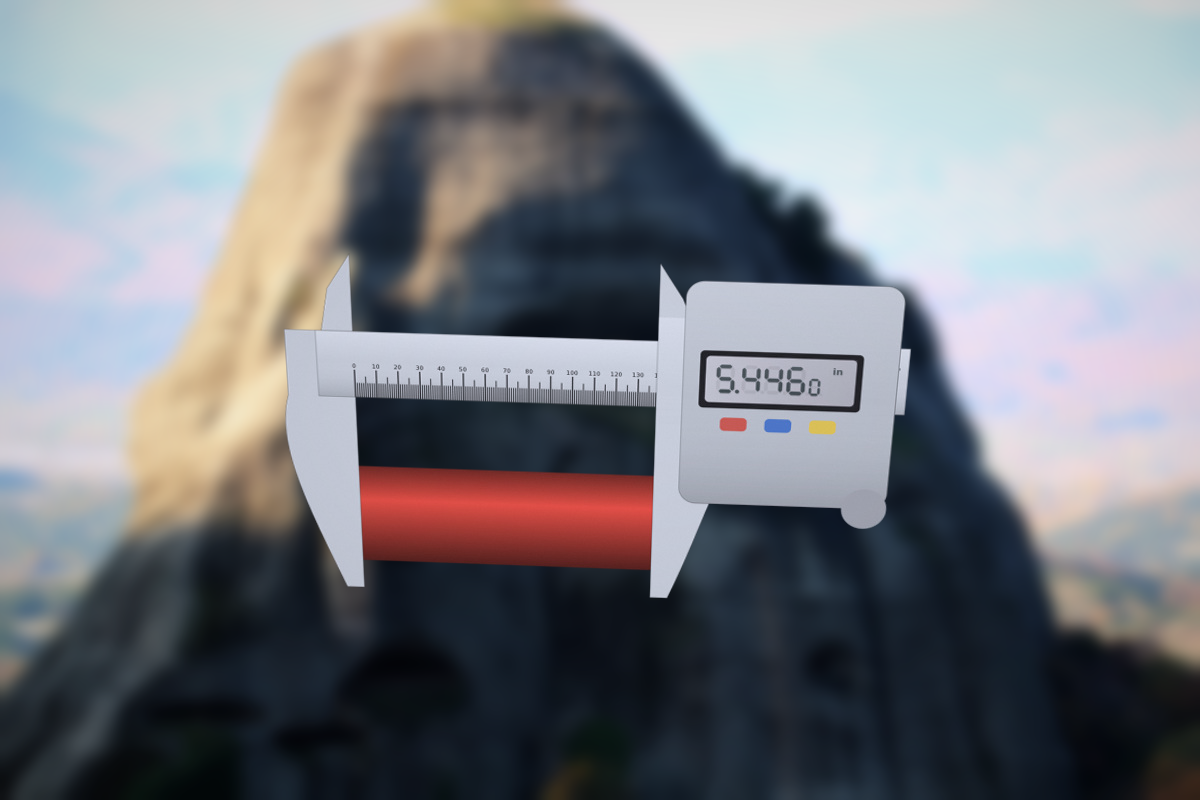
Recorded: 5.4460,in
